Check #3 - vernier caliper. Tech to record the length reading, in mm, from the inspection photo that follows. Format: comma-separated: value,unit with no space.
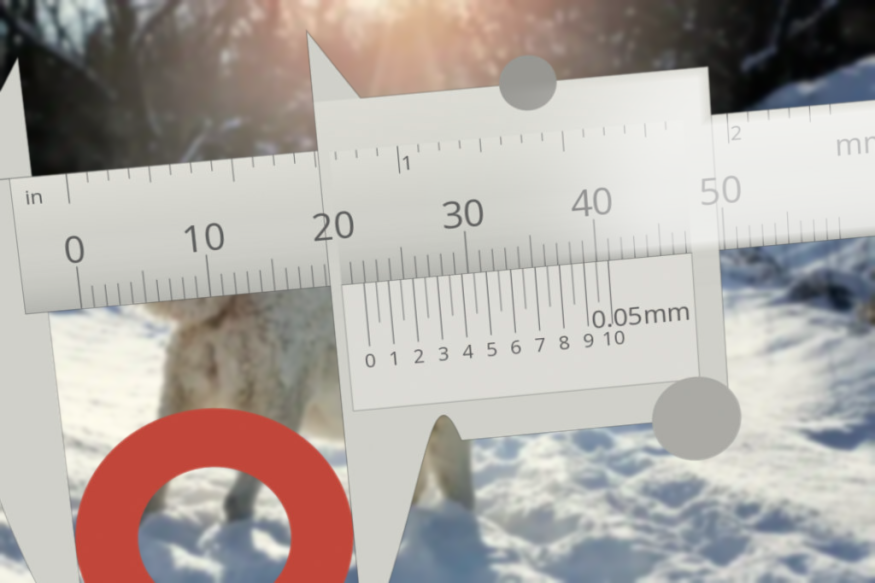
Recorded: 21.9,mm
